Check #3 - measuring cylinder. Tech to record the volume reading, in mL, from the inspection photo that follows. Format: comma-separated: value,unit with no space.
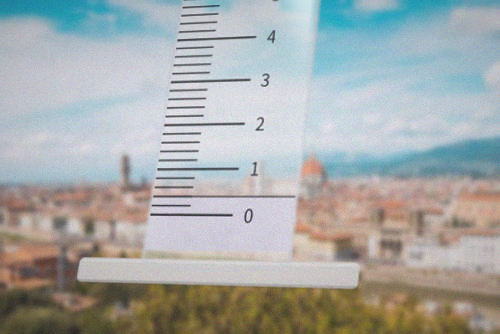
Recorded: 0.4,mL
